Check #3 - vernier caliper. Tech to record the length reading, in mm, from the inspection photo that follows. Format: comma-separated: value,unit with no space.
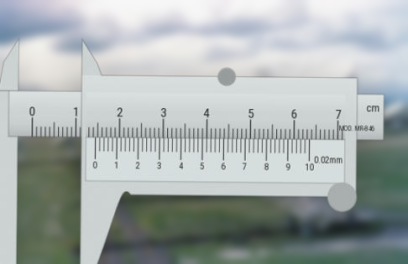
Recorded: 14.5,mm
